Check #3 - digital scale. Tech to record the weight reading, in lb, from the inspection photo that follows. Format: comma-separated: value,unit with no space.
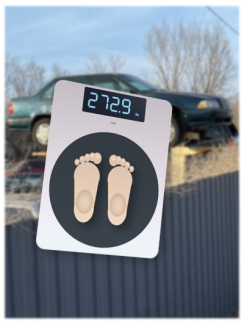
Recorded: 272.9,lb
